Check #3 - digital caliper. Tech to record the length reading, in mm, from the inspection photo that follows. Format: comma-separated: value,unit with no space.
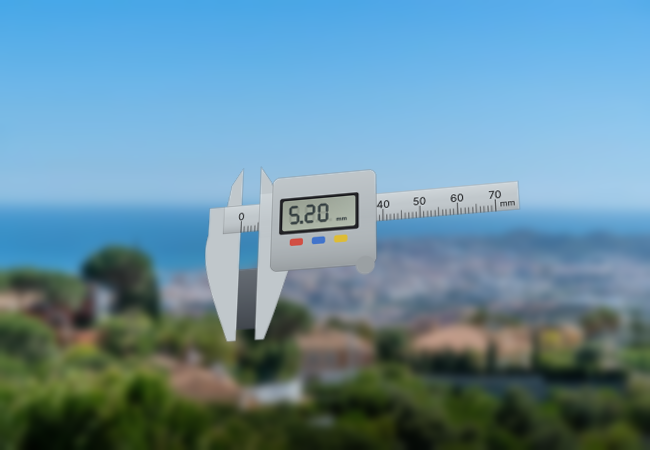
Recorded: 5.20,mm
